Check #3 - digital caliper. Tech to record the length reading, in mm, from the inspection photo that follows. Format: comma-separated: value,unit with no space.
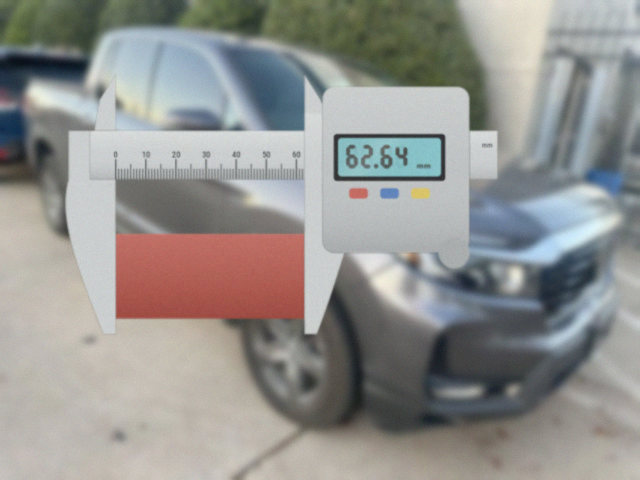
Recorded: 62.64,mm
